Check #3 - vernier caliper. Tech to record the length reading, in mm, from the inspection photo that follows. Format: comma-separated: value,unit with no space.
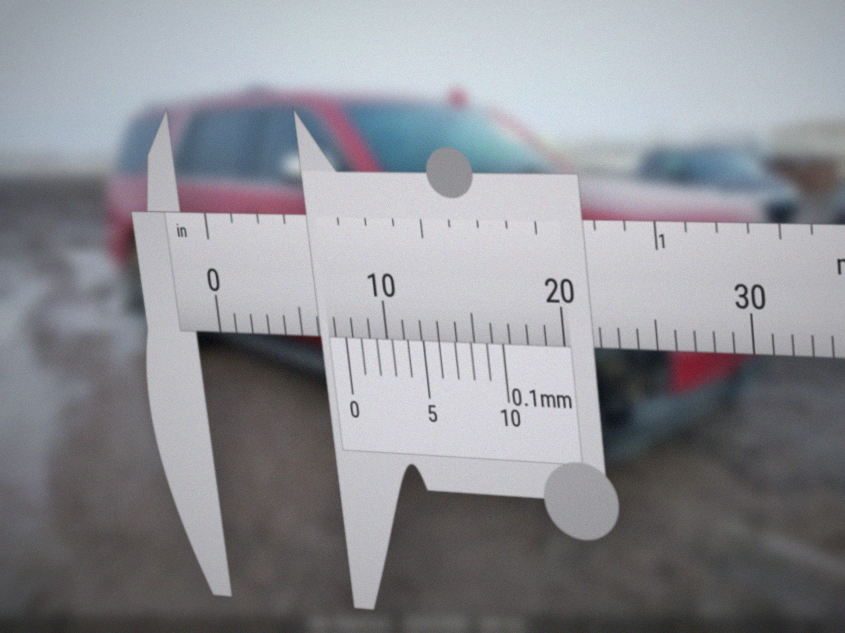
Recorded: 7.6,mm
